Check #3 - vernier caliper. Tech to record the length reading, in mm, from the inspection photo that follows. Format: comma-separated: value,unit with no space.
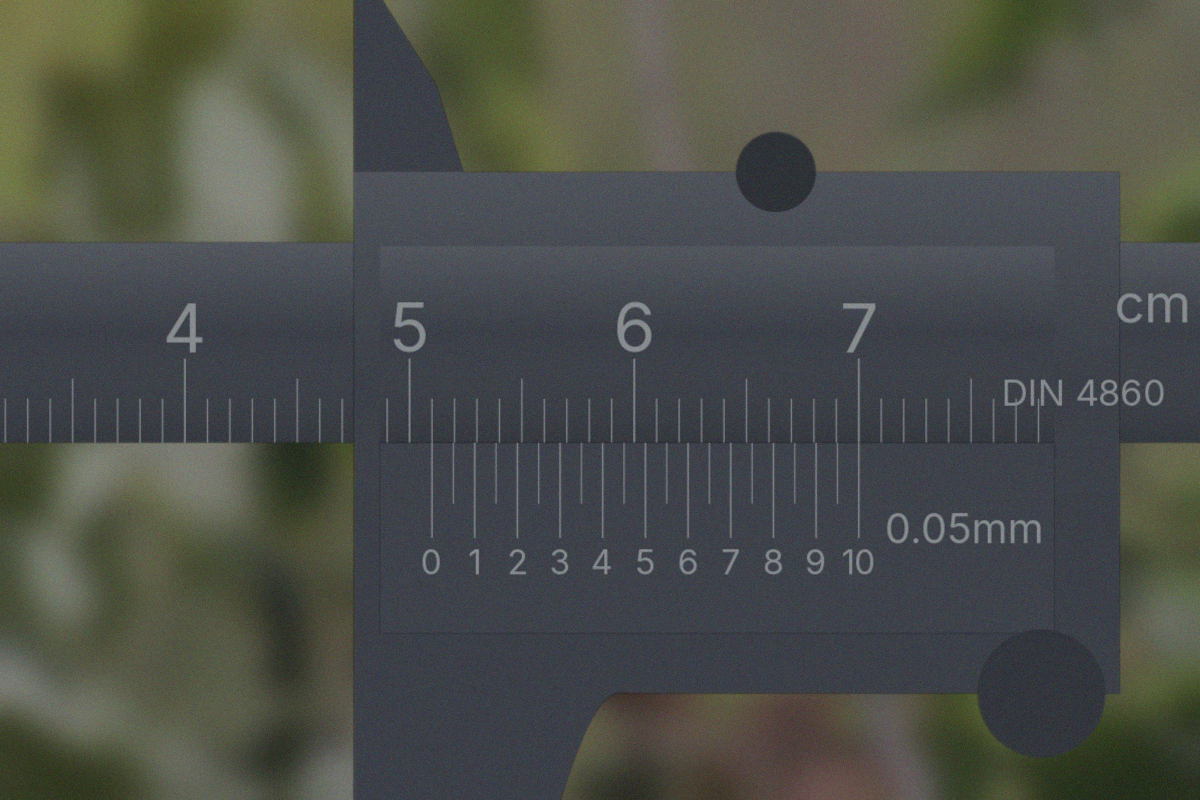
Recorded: 51.0,mm
